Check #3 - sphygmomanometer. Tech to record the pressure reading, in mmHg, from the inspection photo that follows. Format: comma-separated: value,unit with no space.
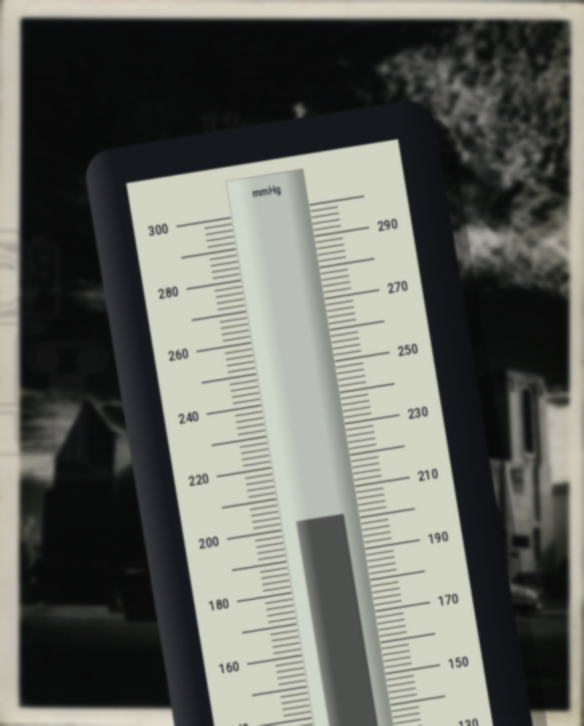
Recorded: 202,mmHg
